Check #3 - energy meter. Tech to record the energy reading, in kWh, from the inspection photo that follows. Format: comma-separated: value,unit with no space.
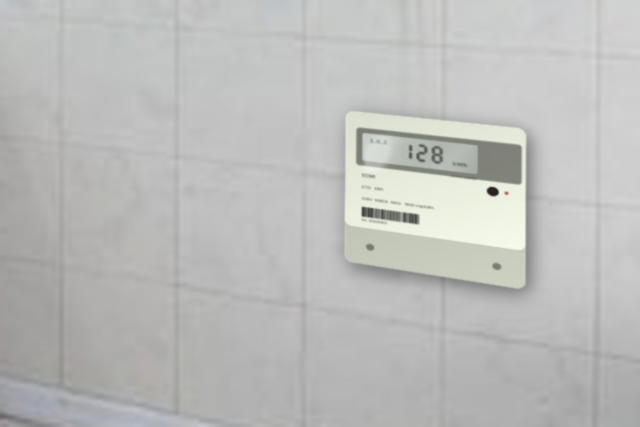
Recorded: 128,kWh
